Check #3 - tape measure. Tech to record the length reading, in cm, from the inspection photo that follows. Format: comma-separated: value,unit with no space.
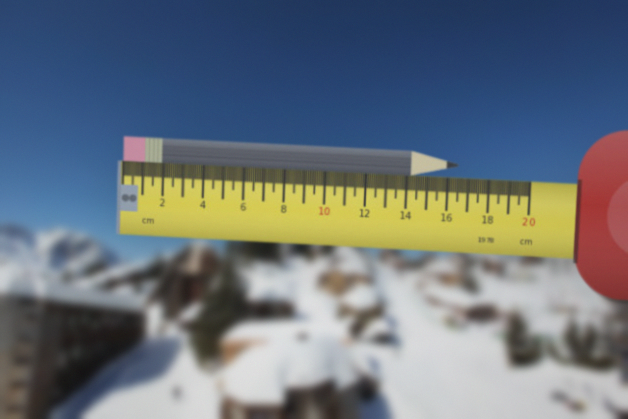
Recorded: 16.5,cm
